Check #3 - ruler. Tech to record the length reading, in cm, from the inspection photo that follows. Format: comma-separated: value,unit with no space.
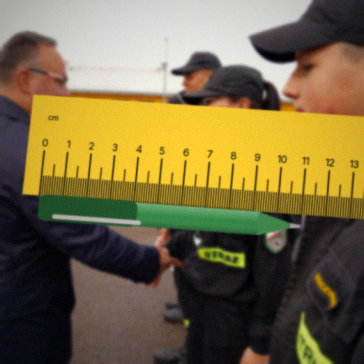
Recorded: 11,cm
